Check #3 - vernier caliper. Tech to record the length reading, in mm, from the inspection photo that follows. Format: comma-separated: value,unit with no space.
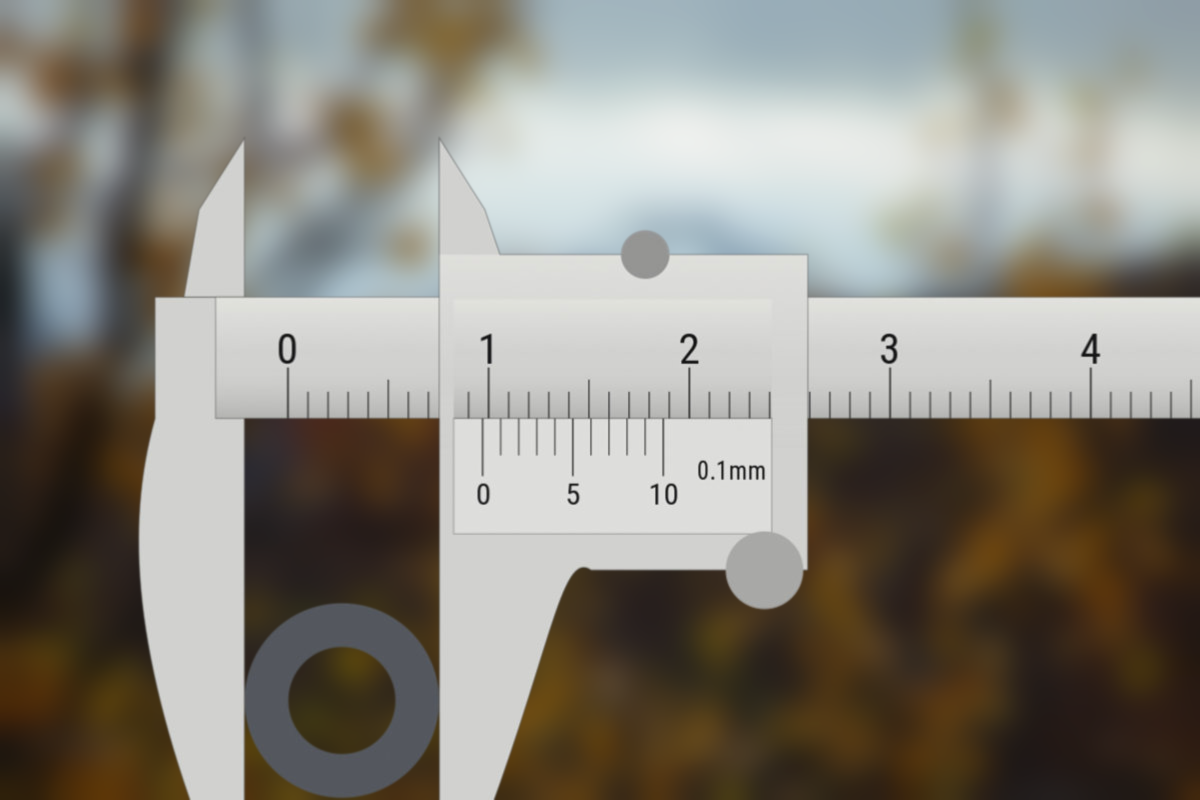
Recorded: 9.7,mm
